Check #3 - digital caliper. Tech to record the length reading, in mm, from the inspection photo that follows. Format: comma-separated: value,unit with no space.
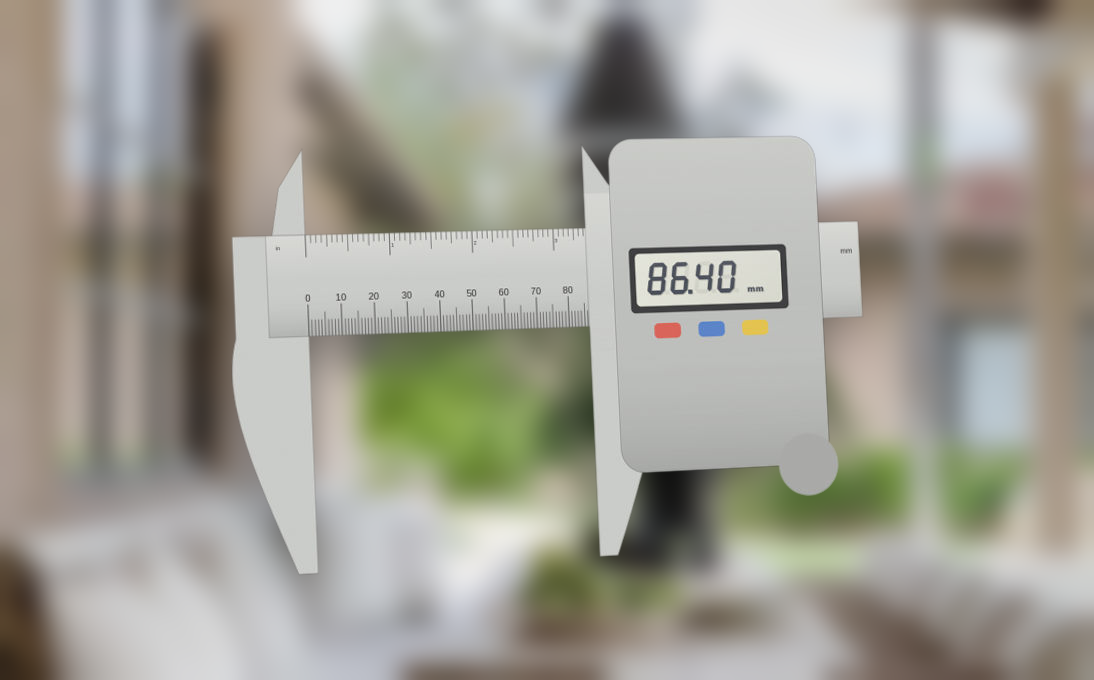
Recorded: 86.40,mm
